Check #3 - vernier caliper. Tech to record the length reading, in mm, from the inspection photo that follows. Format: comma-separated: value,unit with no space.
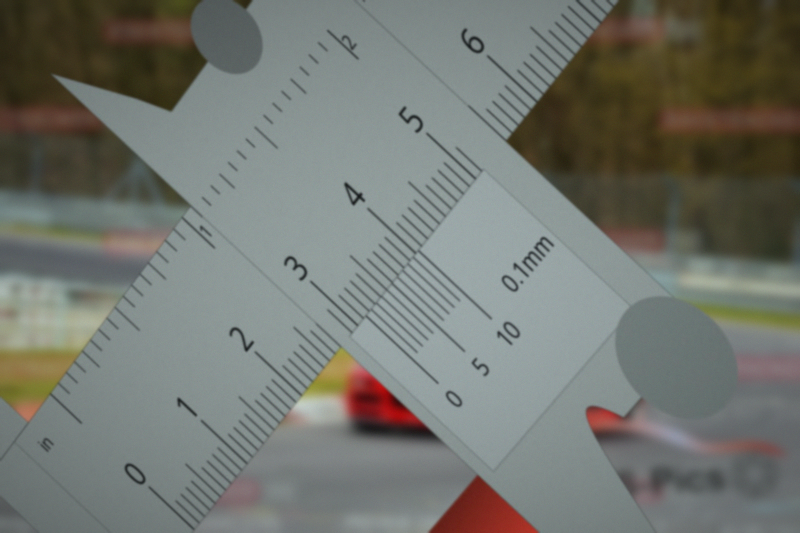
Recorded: 31.4,mm
